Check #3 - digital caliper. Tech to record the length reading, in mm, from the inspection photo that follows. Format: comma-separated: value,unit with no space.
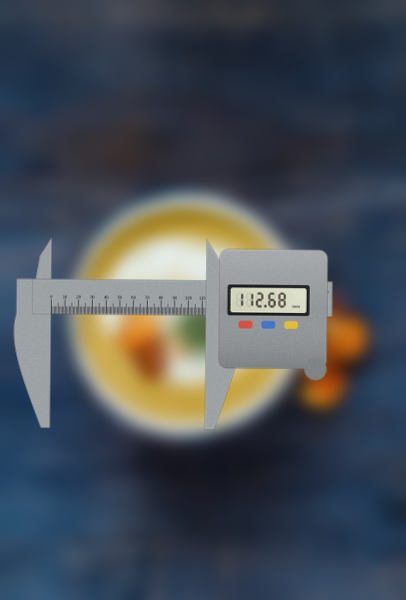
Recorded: 112.68,mm
